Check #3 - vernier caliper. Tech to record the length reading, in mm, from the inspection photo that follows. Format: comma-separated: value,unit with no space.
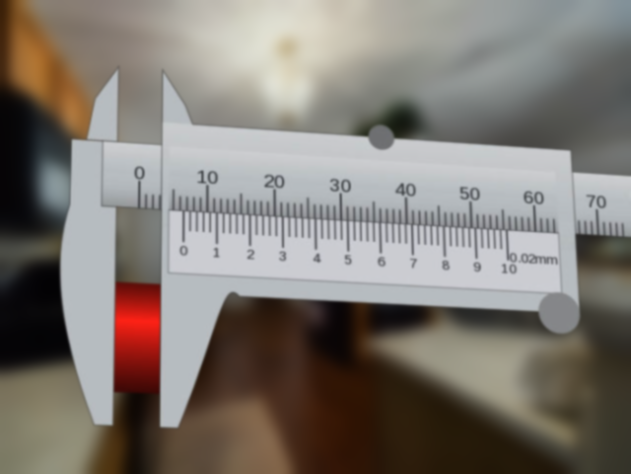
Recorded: 6.5,mm
